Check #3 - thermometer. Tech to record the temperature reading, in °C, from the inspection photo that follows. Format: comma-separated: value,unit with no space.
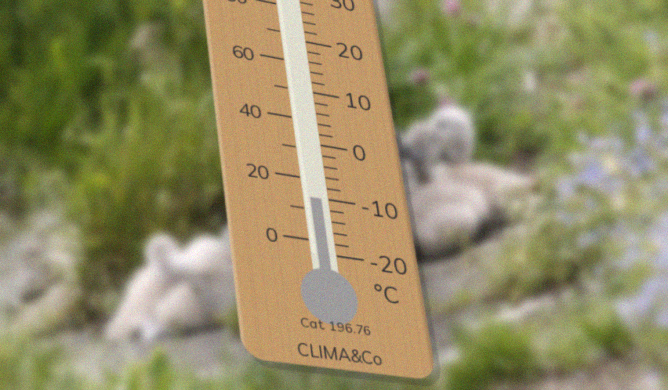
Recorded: -10,°C
